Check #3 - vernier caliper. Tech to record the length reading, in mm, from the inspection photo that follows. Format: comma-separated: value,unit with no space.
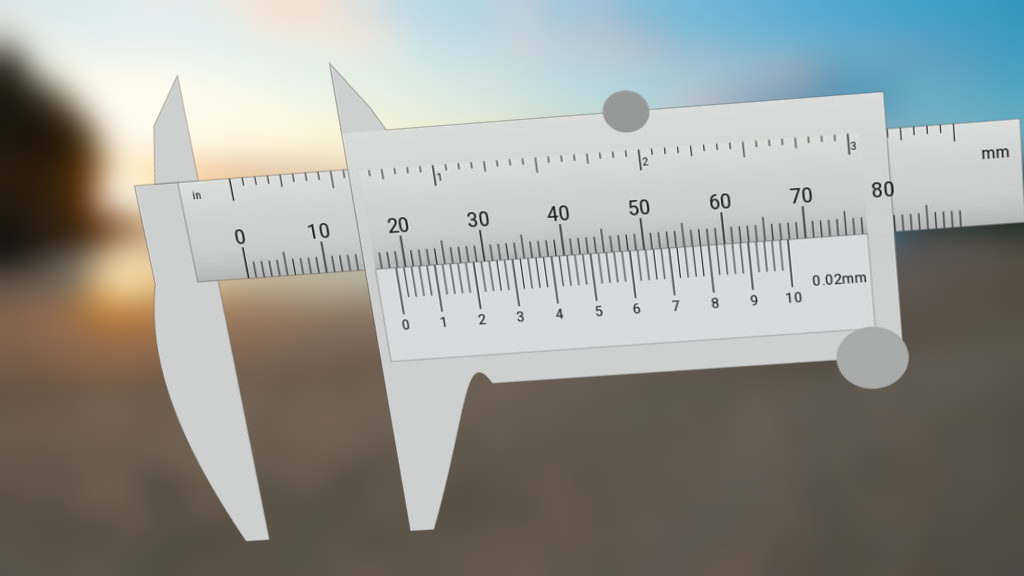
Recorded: 18.8,mm
